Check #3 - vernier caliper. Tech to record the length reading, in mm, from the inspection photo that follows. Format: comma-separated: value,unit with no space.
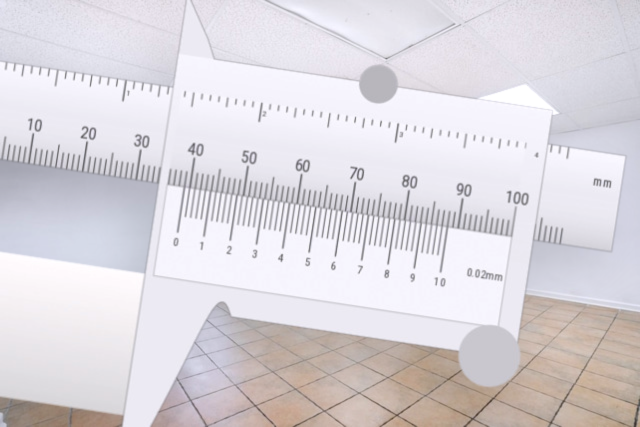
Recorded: 39.0,mm
